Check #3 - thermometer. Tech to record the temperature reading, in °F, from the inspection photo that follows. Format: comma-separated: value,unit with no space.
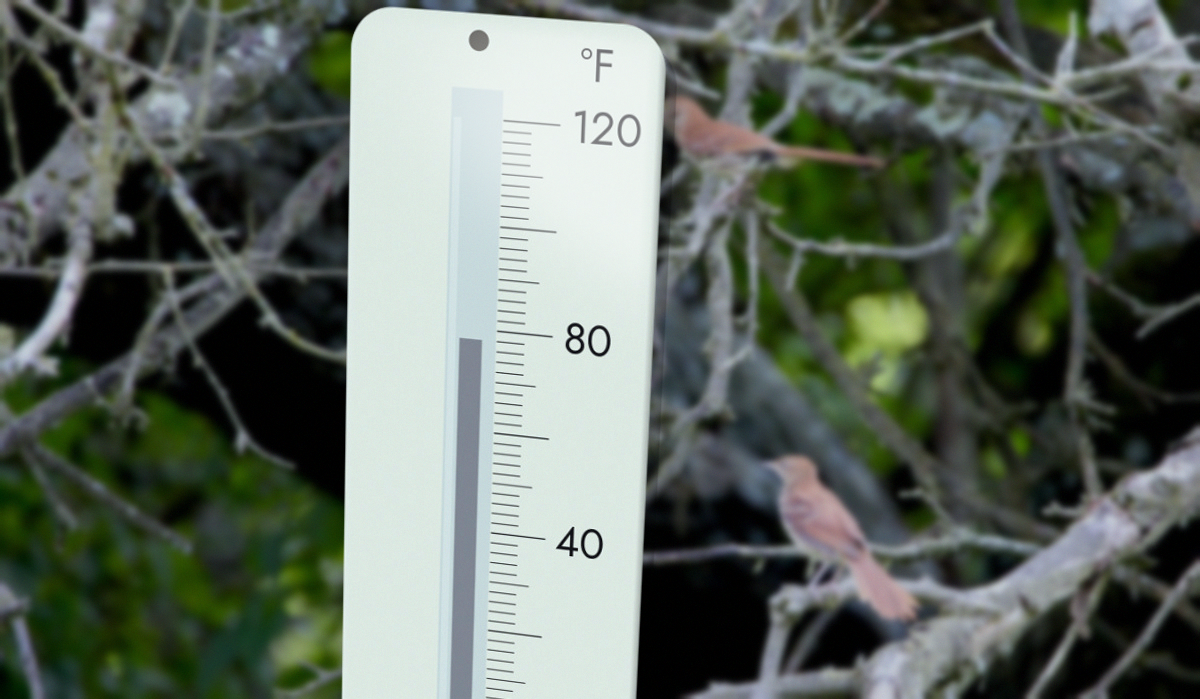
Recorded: 78,°F
